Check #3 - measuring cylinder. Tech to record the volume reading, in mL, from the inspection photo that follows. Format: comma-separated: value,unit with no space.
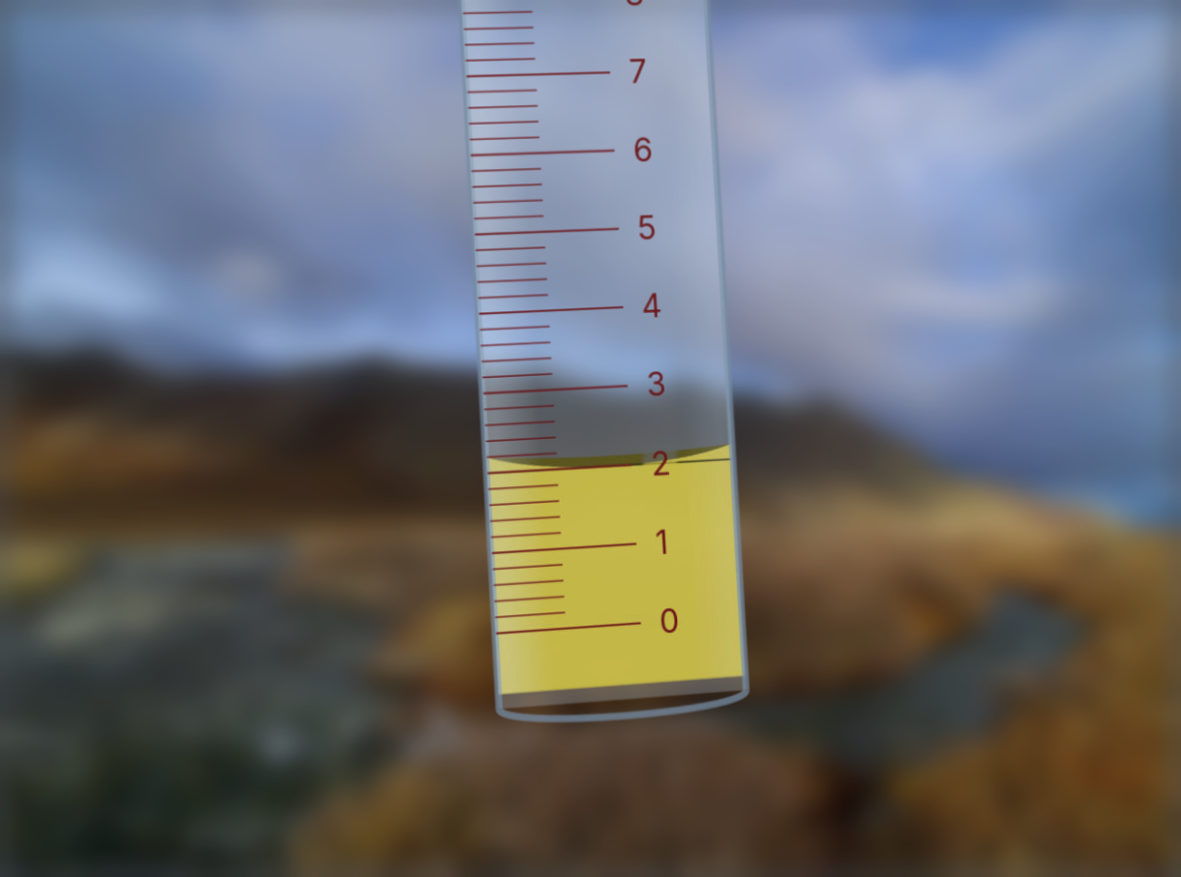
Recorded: 2,mL
